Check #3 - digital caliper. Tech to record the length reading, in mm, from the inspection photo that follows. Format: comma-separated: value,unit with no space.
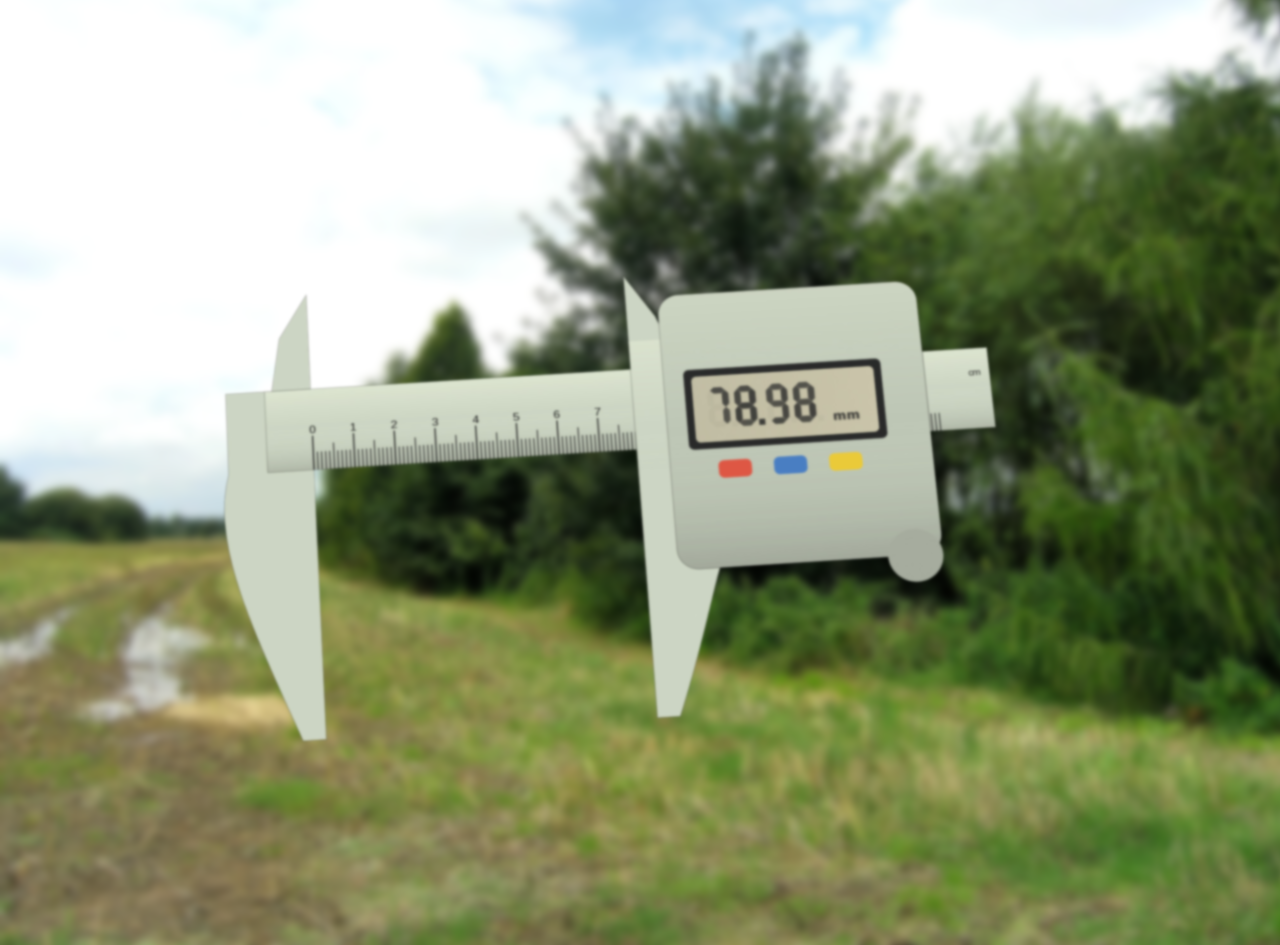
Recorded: 78.98,mm
